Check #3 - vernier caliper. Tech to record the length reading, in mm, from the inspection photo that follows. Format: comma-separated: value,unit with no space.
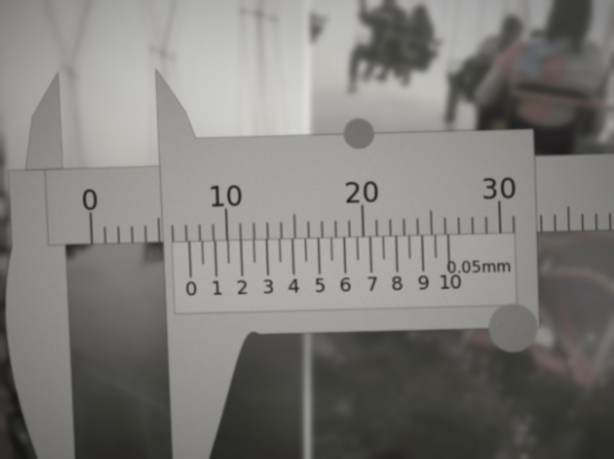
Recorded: 7.2,mm
